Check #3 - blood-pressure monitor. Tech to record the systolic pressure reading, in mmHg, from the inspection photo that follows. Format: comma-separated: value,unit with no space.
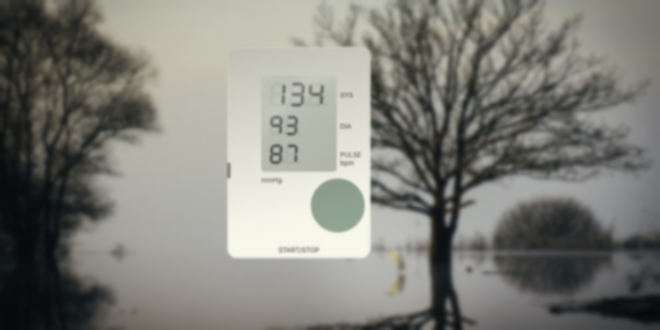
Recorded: 134,mmHg
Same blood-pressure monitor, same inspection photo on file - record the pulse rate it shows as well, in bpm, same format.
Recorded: 87,bpm
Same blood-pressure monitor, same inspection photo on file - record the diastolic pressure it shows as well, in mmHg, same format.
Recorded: 93,mmHg
